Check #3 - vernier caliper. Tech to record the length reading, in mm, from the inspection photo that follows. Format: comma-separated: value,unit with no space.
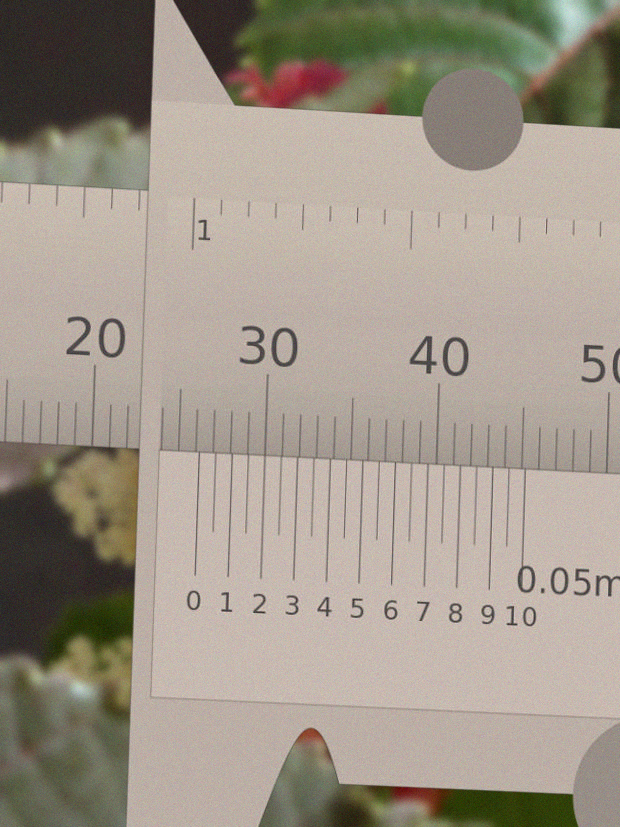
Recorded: 26.2,mm
